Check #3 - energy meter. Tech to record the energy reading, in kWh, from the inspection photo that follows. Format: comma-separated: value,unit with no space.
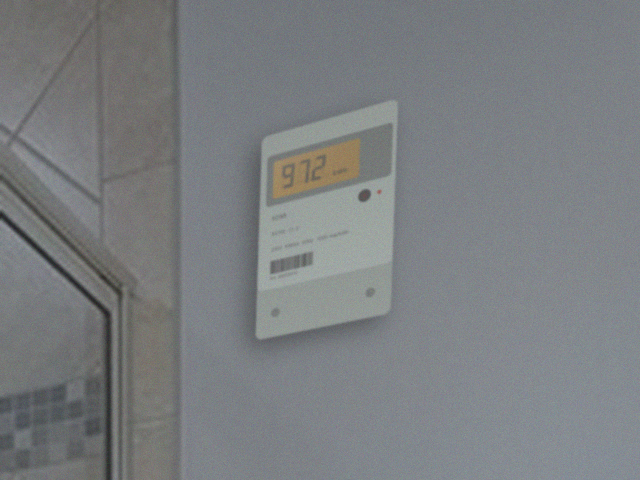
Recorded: 972,kWh
